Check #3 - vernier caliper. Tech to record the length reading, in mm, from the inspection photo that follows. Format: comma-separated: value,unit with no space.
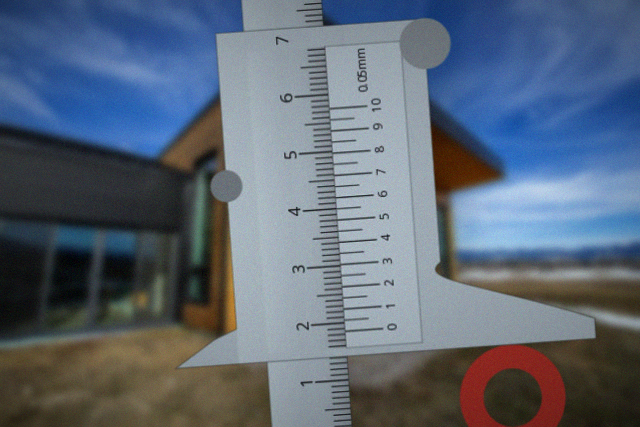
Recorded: 18.5,mm
